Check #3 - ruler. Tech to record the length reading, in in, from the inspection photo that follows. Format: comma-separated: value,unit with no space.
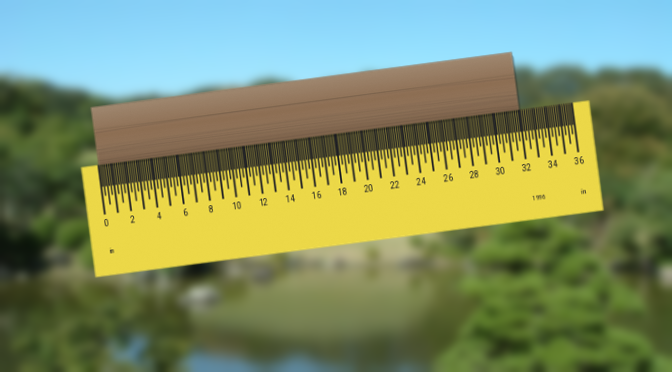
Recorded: 32,in
